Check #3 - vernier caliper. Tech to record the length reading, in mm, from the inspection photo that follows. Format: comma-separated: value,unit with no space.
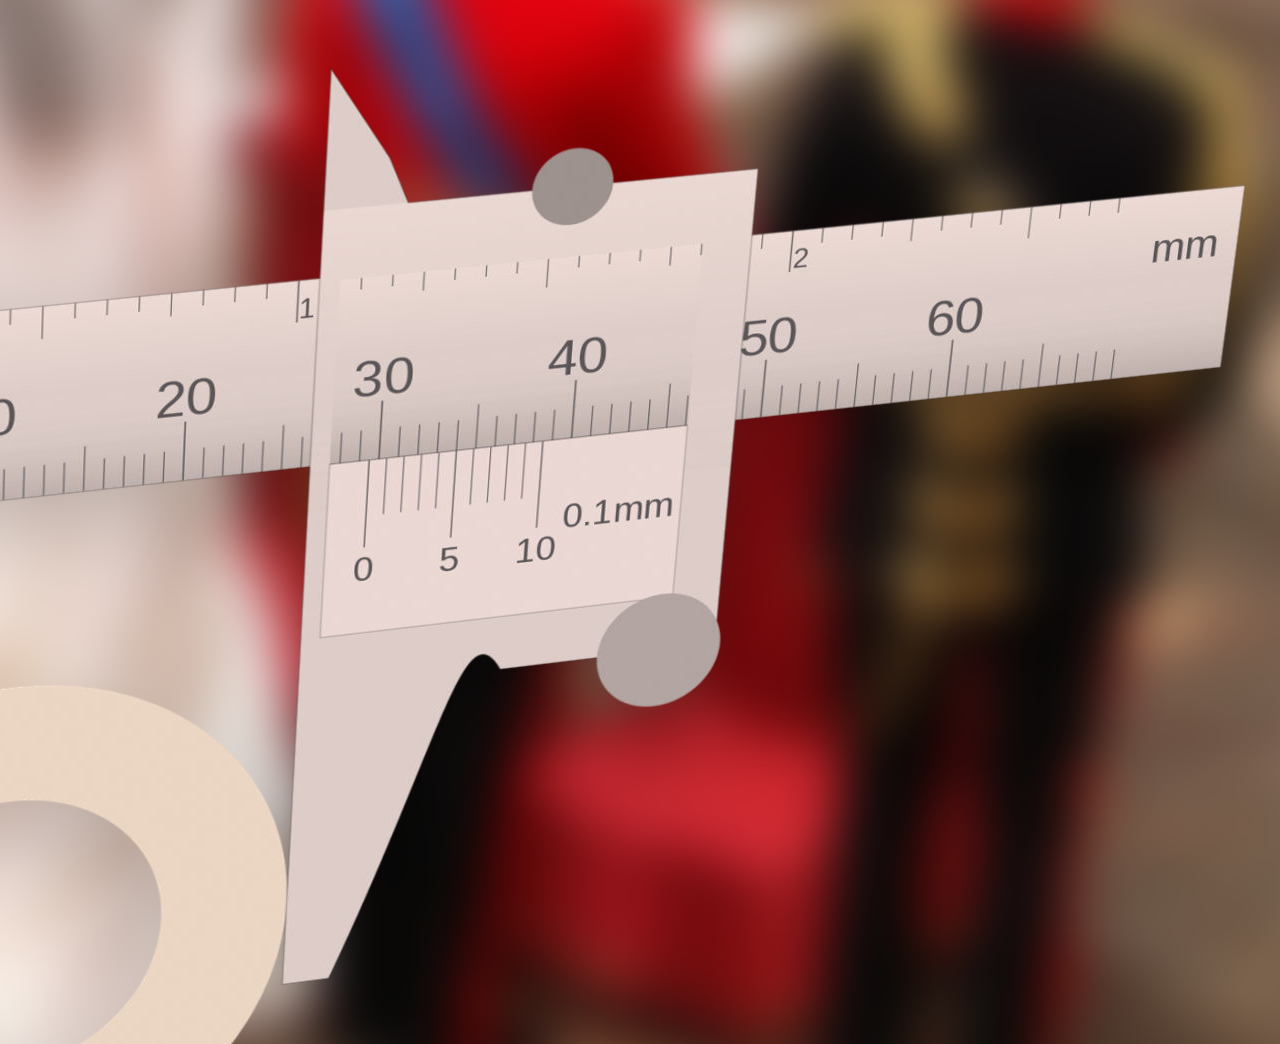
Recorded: 29.5,mm
